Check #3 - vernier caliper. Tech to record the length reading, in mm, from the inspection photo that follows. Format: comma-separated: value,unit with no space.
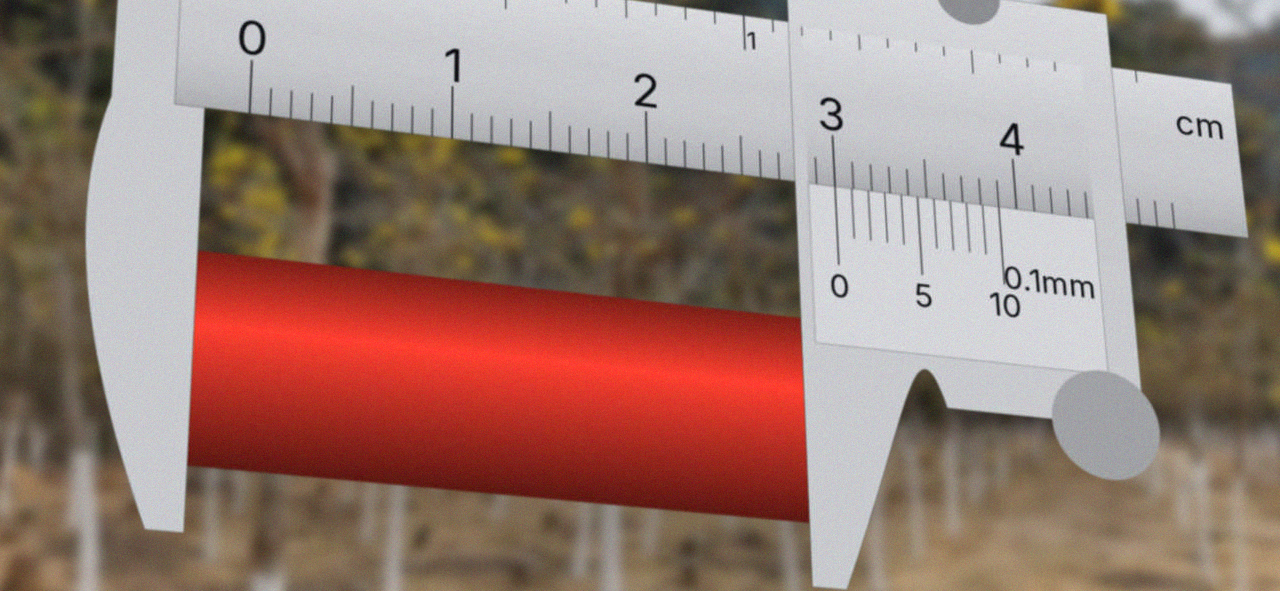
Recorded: 30.0,mm
